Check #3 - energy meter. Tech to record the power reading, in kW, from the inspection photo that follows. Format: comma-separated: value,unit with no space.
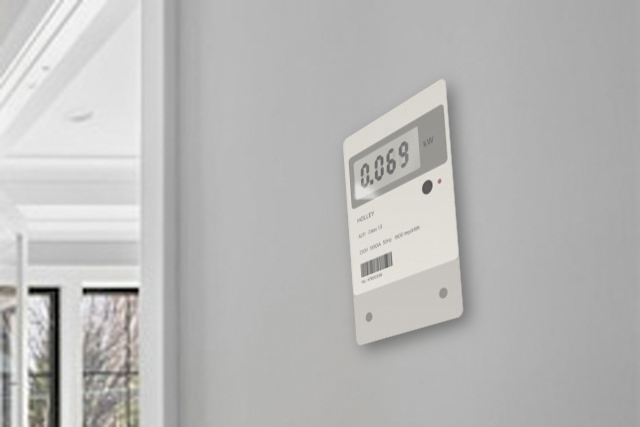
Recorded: 0.069,kW
